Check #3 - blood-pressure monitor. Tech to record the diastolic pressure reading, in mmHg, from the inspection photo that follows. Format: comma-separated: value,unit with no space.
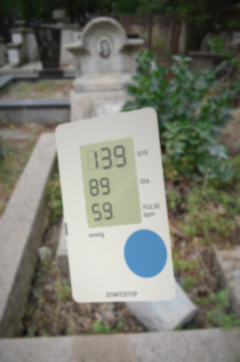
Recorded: 89,mmHg
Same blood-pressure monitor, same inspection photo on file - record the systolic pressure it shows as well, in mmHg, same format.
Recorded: 139,mmHg
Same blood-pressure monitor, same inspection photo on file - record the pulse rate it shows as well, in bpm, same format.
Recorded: 59,bpm
